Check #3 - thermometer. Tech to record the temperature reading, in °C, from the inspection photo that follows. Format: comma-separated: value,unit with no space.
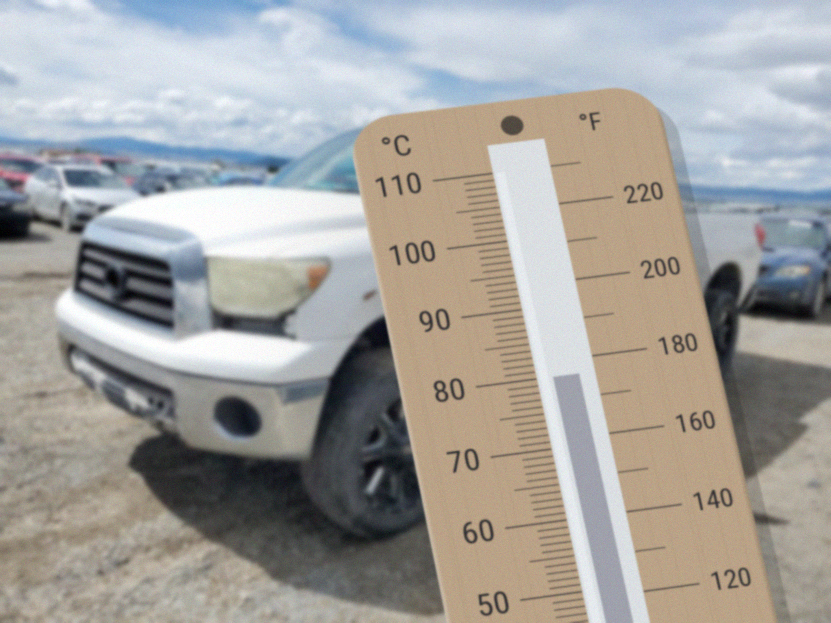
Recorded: 80,°C
